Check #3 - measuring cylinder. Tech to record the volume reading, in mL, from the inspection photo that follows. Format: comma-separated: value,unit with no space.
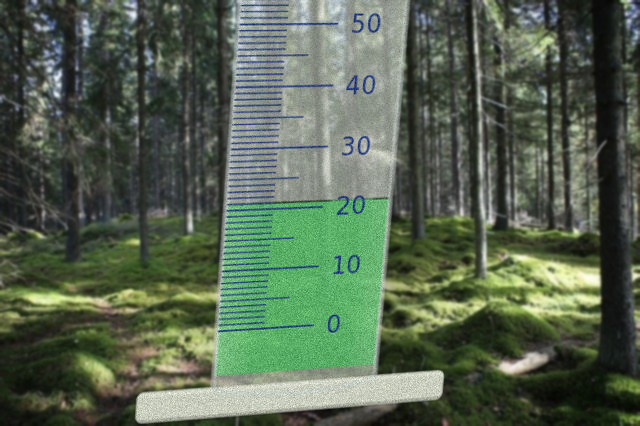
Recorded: 21,mL
